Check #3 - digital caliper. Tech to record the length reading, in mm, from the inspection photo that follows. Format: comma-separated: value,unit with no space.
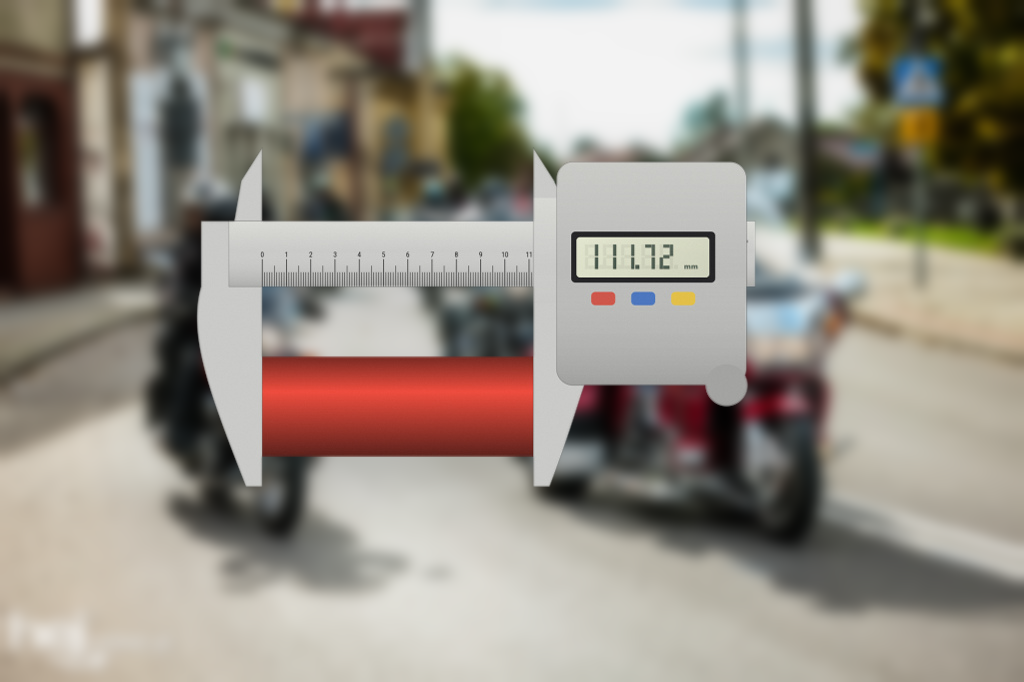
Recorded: 111.72,mm
